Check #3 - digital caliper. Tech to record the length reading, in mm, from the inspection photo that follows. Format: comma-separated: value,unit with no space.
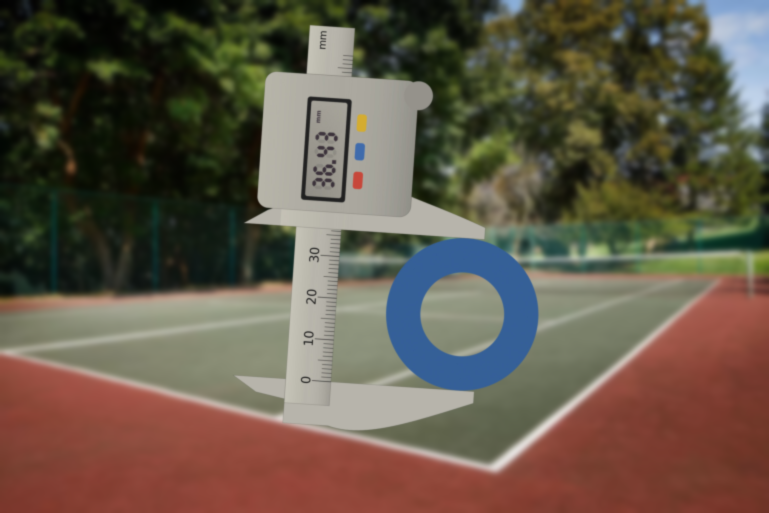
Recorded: 36.43,mm
